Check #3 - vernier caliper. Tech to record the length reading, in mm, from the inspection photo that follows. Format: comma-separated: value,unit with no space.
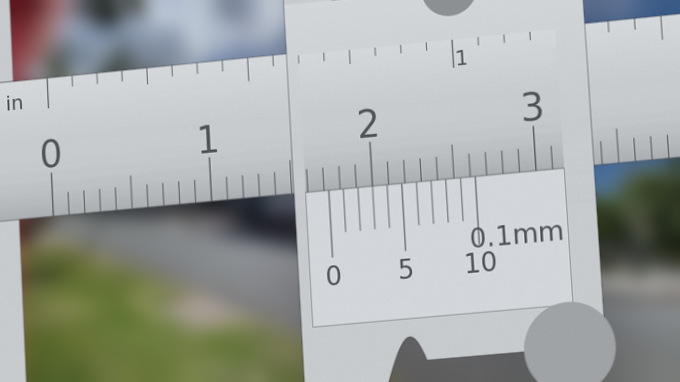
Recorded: 17.3,mm
